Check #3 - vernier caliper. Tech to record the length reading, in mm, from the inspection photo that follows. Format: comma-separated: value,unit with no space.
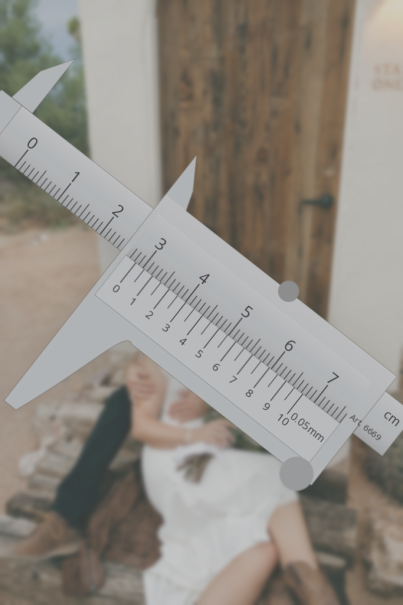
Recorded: 28.4,mm
